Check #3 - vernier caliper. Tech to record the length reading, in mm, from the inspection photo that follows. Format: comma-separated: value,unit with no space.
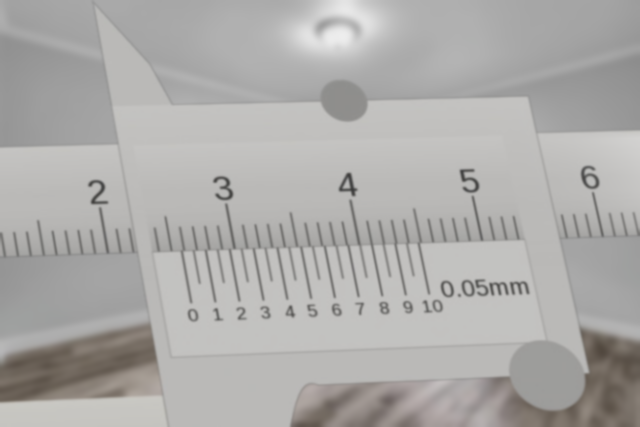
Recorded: 25.8,mm
